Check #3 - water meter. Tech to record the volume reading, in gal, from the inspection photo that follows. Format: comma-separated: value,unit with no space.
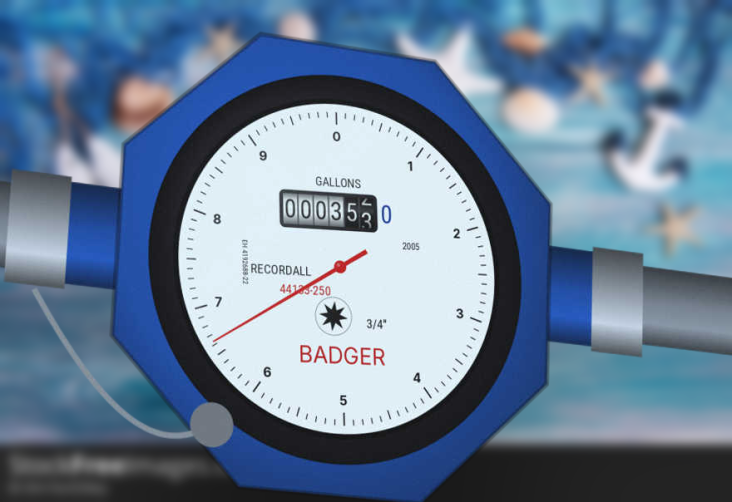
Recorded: 3526.6,gal
